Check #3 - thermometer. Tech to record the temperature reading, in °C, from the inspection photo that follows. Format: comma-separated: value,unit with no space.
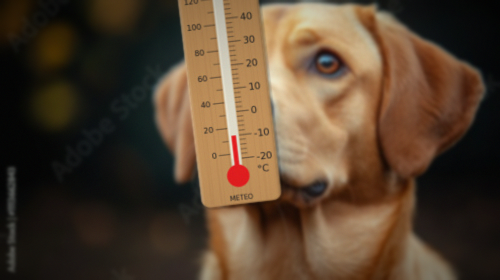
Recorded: -10,°C
